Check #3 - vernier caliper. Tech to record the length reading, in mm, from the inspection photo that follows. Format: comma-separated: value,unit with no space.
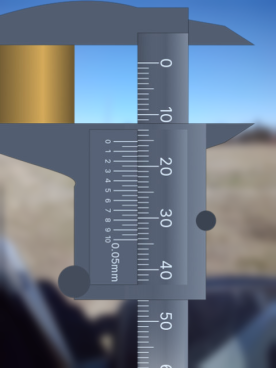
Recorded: 15.2,mm
